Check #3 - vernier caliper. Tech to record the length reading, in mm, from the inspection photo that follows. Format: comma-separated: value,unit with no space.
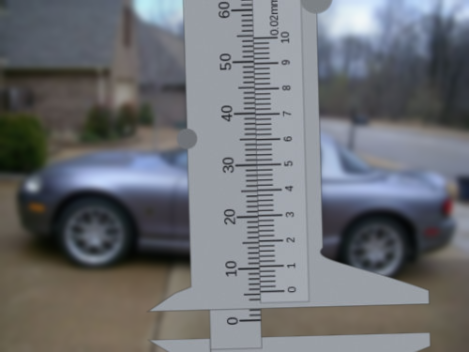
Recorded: 5.5,mm
